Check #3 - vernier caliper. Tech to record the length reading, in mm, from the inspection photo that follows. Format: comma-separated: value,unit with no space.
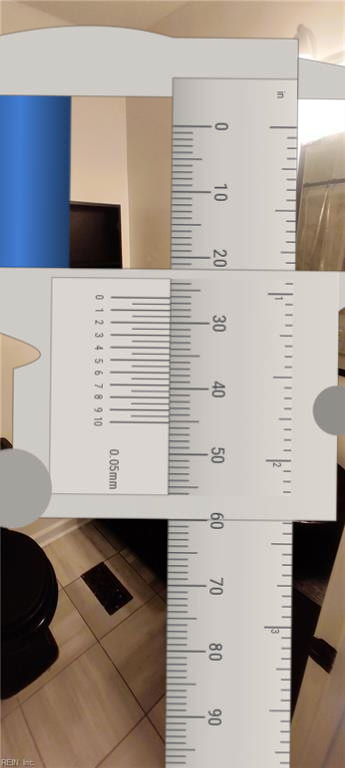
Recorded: 26.2,mm
